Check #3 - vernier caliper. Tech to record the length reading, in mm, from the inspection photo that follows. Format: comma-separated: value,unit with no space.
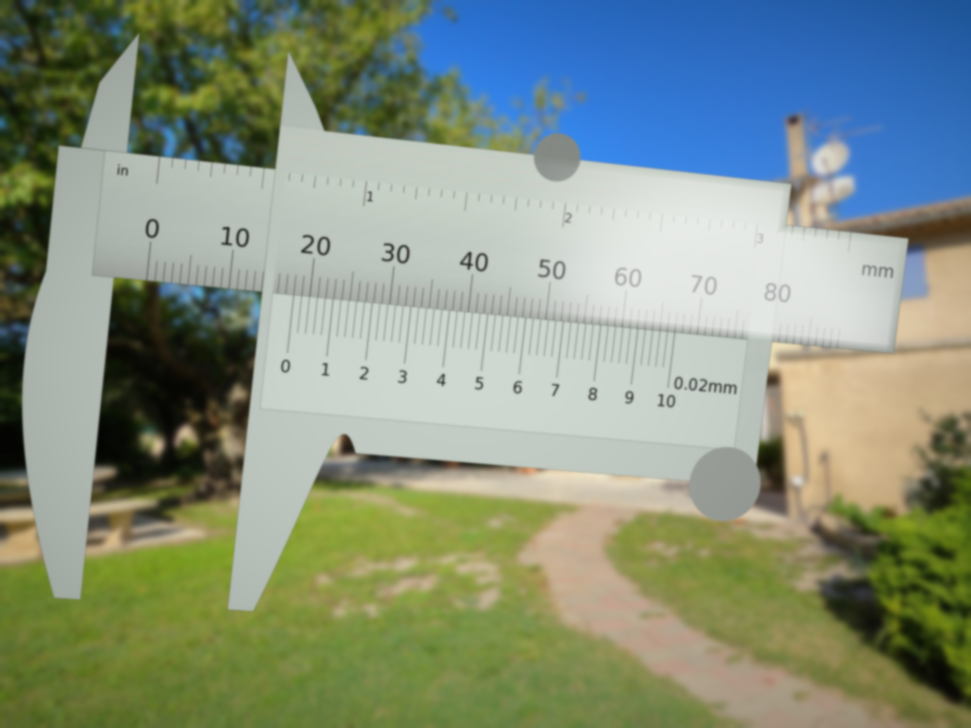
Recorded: 18.0,mm
